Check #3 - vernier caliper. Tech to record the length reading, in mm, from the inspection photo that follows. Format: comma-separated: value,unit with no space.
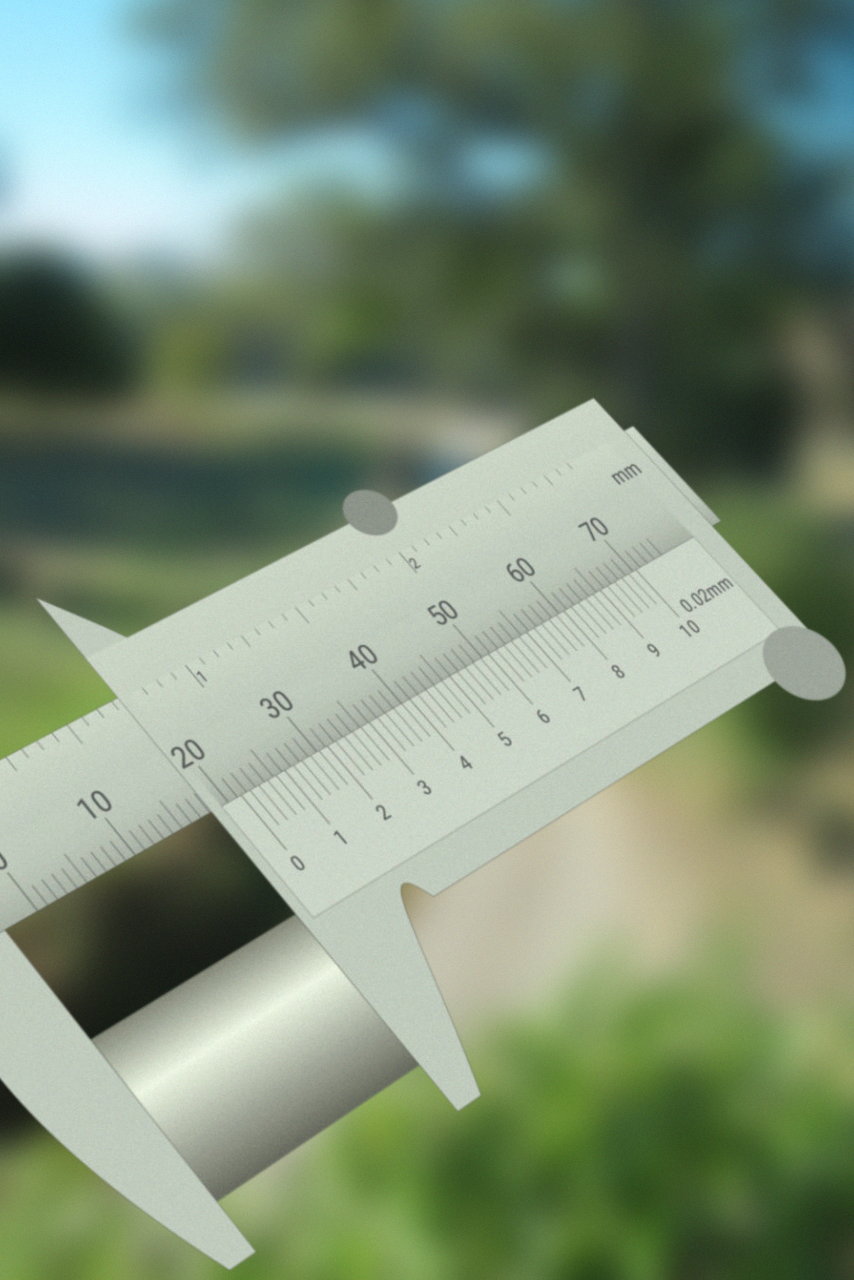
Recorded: 21.4,mm
